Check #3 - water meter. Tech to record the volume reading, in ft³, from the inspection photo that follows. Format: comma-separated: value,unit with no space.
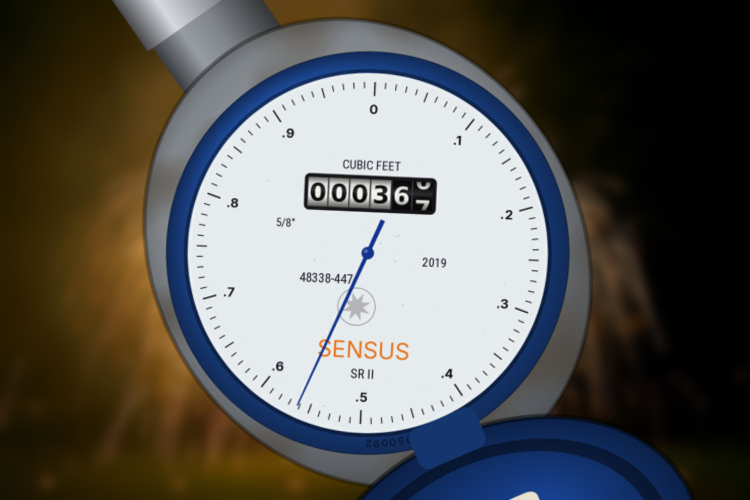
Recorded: 366.56,ft³
